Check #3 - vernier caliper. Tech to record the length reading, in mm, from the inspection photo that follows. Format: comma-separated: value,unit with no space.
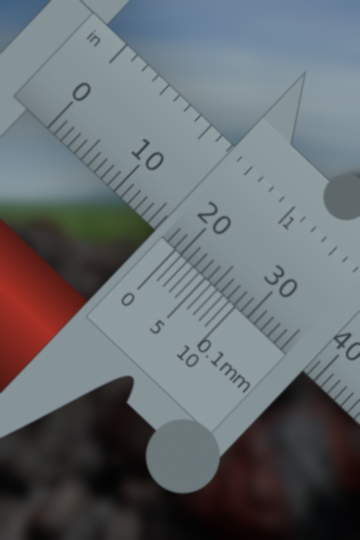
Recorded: 19.2,mm
